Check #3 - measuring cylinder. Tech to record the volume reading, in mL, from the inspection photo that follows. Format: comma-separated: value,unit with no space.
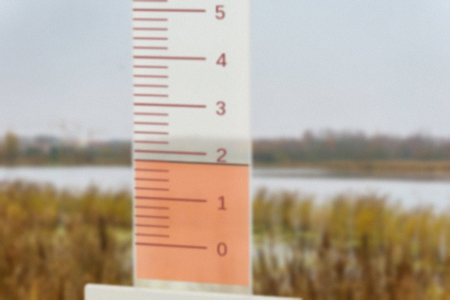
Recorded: 1.8,mL
